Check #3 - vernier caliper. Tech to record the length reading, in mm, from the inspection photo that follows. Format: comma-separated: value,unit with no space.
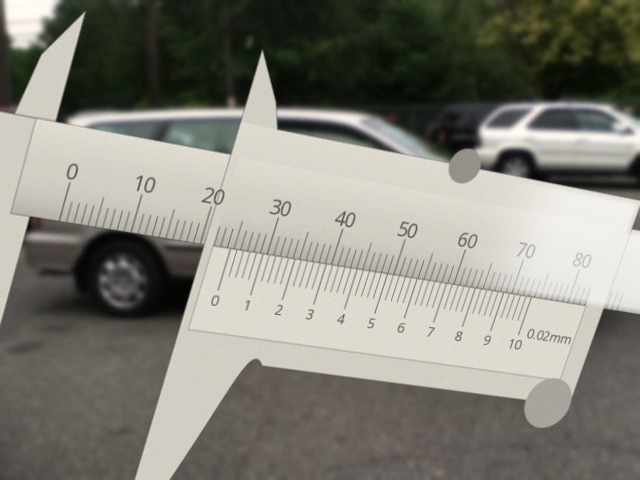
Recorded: 24.5,mm
